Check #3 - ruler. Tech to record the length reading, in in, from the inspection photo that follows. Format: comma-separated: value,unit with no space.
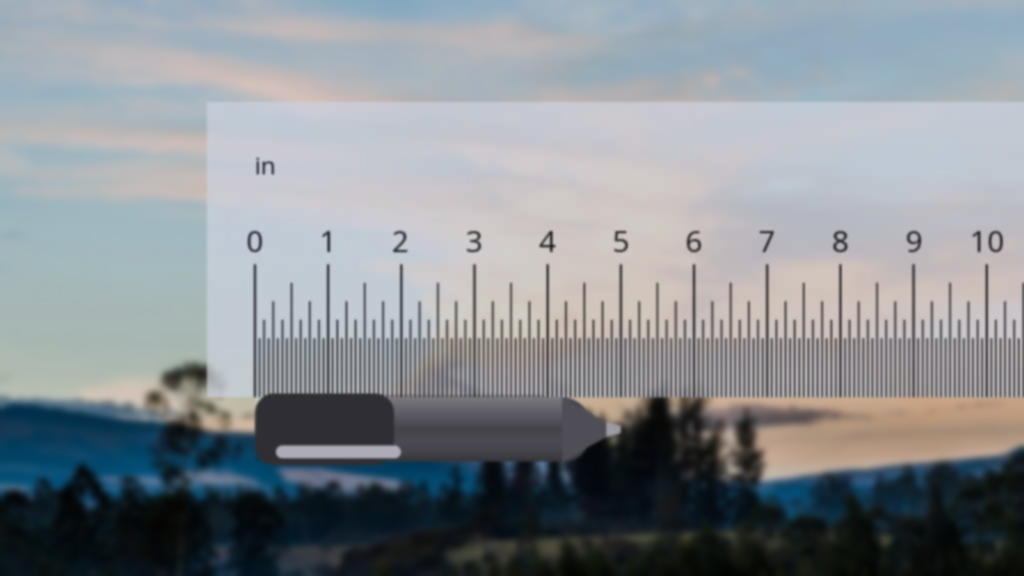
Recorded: 5,in
